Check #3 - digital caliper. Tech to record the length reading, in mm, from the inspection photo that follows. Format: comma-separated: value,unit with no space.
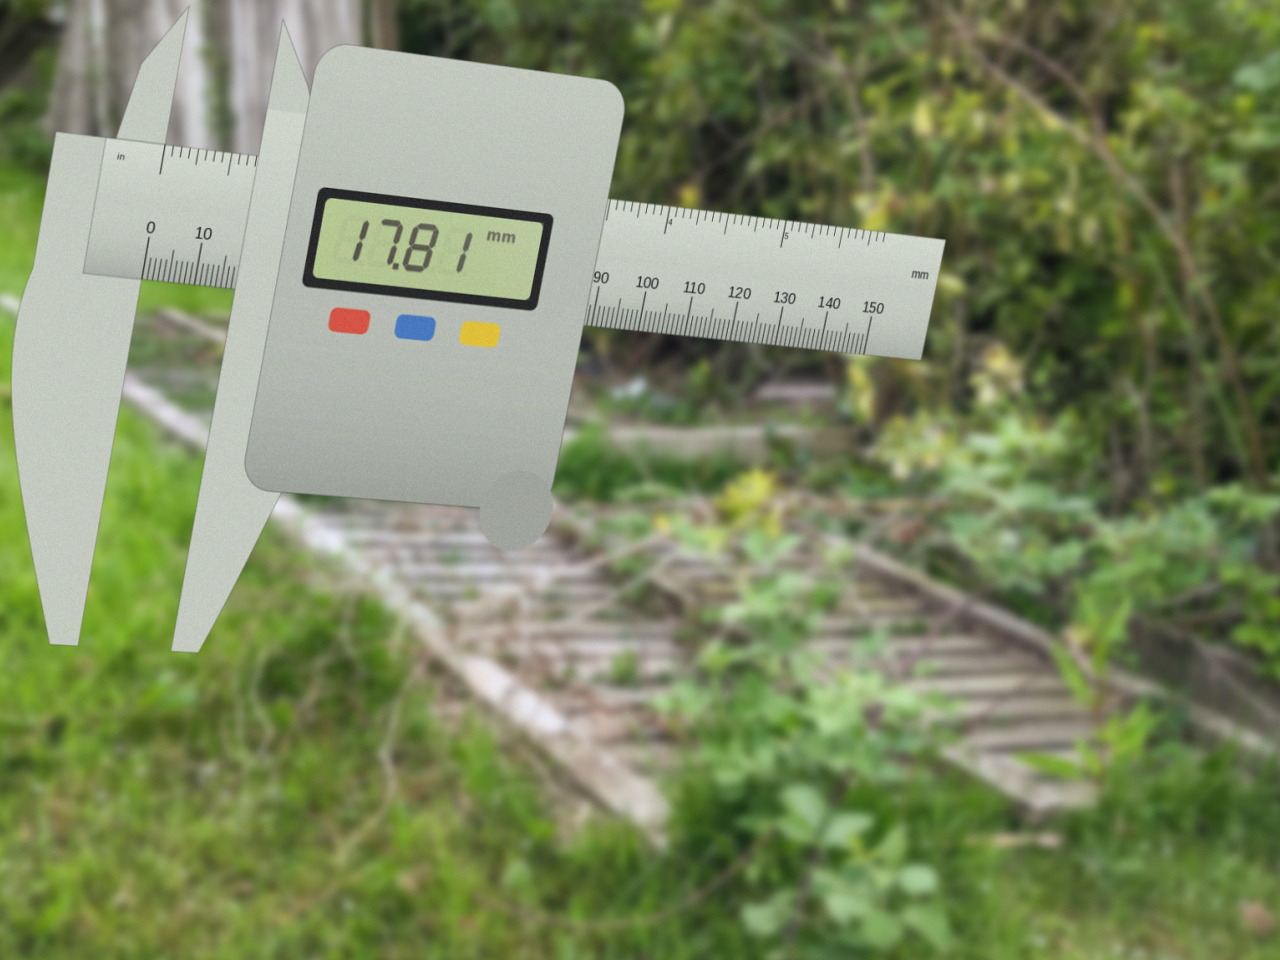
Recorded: 17.81,mm
